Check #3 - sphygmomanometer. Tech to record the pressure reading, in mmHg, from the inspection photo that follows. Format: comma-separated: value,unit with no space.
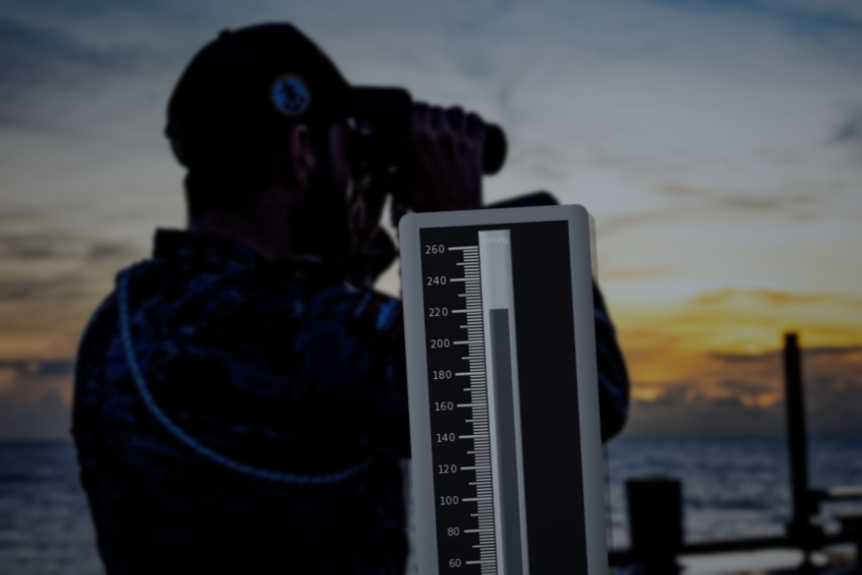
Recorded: 220,mmHg
